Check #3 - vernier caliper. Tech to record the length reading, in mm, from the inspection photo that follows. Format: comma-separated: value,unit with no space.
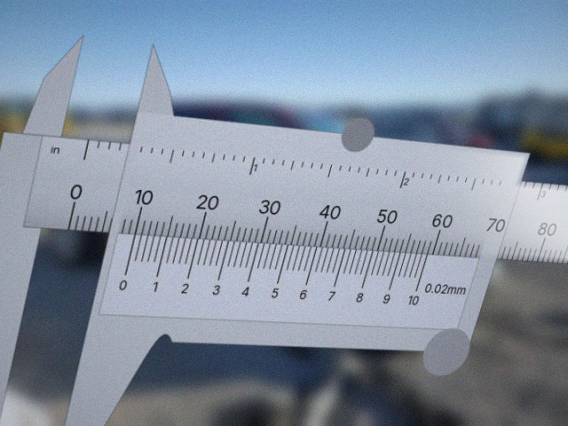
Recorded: 10.0,mm
